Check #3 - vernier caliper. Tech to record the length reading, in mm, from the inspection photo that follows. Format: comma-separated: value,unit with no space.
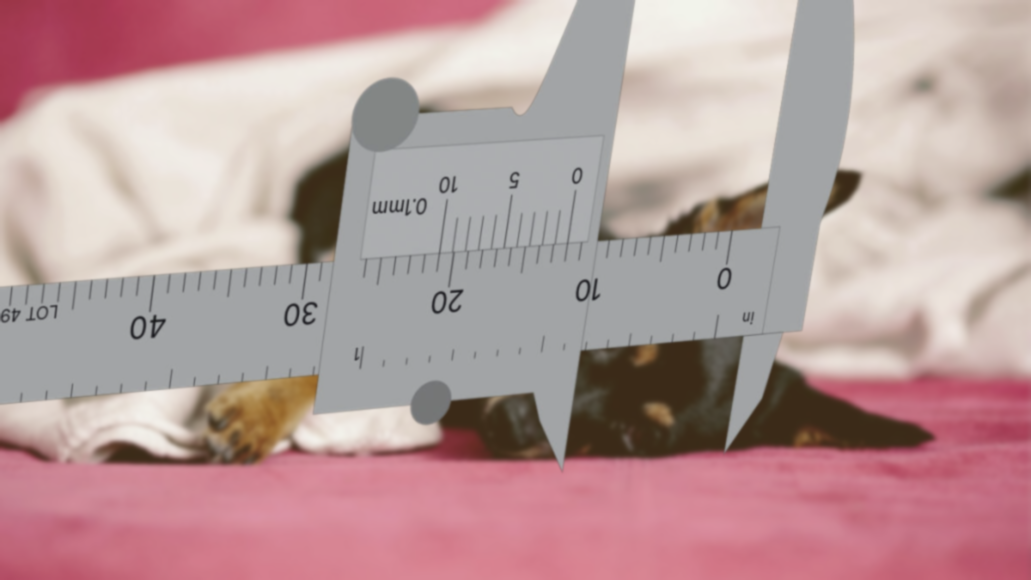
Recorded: 12.0,mm
